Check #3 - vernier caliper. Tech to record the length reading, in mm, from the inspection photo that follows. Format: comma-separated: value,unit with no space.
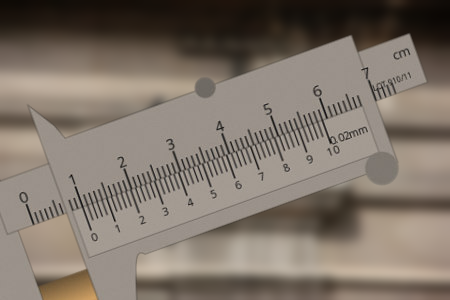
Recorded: 10.0,mm
